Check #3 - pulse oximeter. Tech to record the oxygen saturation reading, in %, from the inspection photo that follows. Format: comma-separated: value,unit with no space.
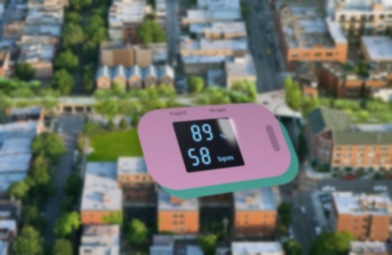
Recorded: 89,%
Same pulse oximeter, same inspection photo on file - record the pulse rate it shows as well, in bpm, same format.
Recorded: 58,bpm
